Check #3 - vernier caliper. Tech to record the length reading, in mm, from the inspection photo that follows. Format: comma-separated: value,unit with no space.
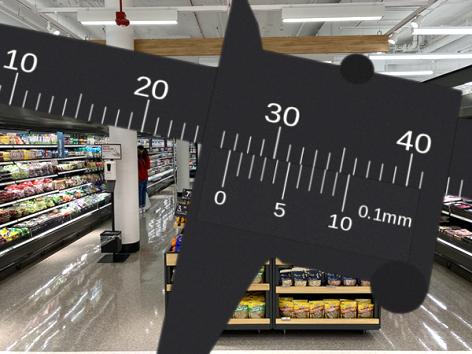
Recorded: 26.7,mm
